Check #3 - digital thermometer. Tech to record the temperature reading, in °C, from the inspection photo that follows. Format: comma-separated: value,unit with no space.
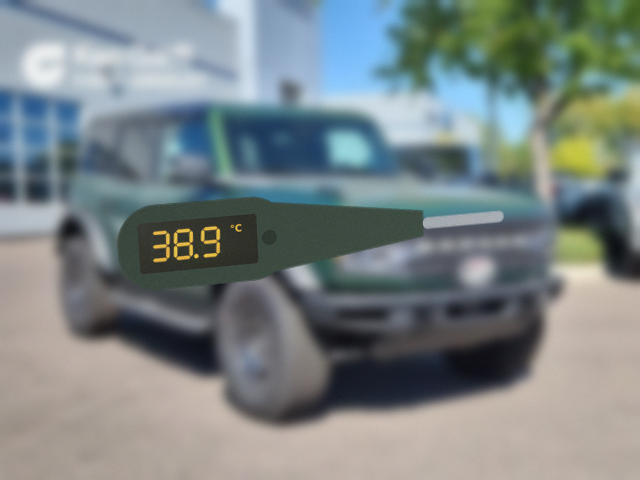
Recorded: 38.9,°C
